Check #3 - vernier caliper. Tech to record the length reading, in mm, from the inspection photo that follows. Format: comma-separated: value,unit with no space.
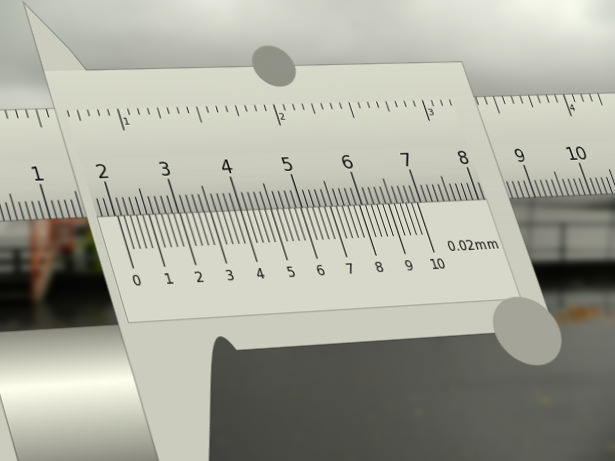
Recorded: 20.4,mm
